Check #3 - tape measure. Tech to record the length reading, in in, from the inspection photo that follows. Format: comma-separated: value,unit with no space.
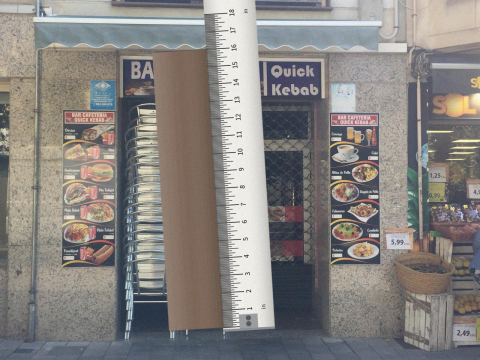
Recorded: 16,in
